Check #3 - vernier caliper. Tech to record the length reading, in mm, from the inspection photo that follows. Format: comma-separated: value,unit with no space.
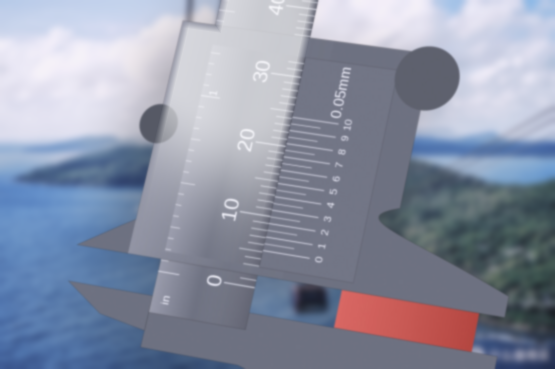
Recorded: 5.2,mm
